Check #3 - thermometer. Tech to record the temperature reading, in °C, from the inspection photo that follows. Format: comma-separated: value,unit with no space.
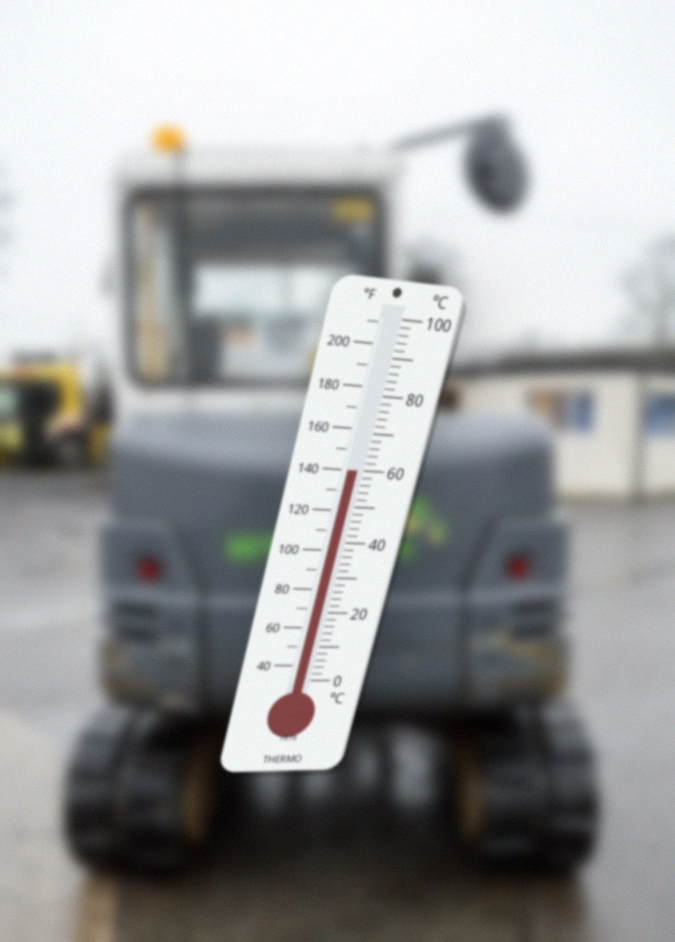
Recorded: 60,°C
